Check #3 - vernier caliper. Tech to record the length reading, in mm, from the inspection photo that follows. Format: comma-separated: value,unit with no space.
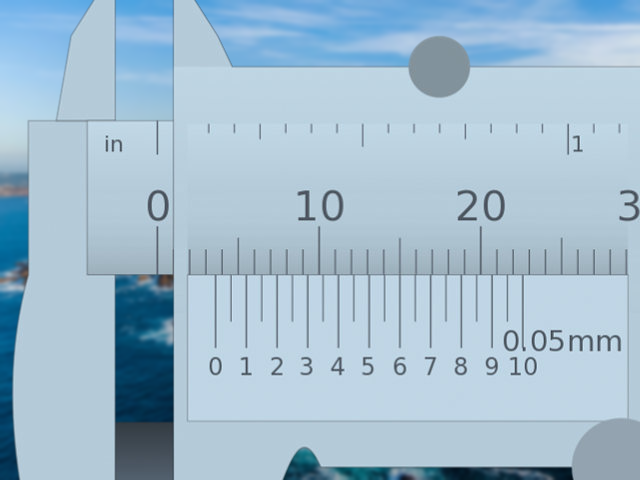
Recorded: 3.6,mm
